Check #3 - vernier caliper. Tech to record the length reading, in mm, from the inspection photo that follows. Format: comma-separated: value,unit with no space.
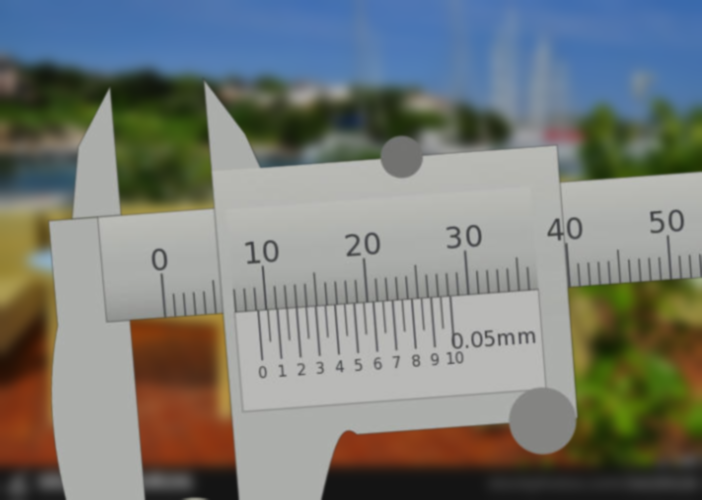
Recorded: 9.2,mm
